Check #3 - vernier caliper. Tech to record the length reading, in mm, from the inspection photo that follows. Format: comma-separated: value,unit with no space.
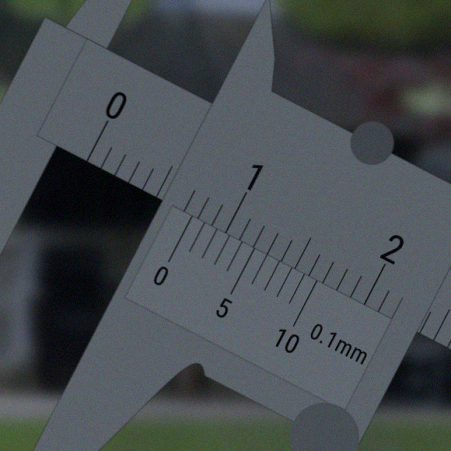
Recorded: 7.6,mm
